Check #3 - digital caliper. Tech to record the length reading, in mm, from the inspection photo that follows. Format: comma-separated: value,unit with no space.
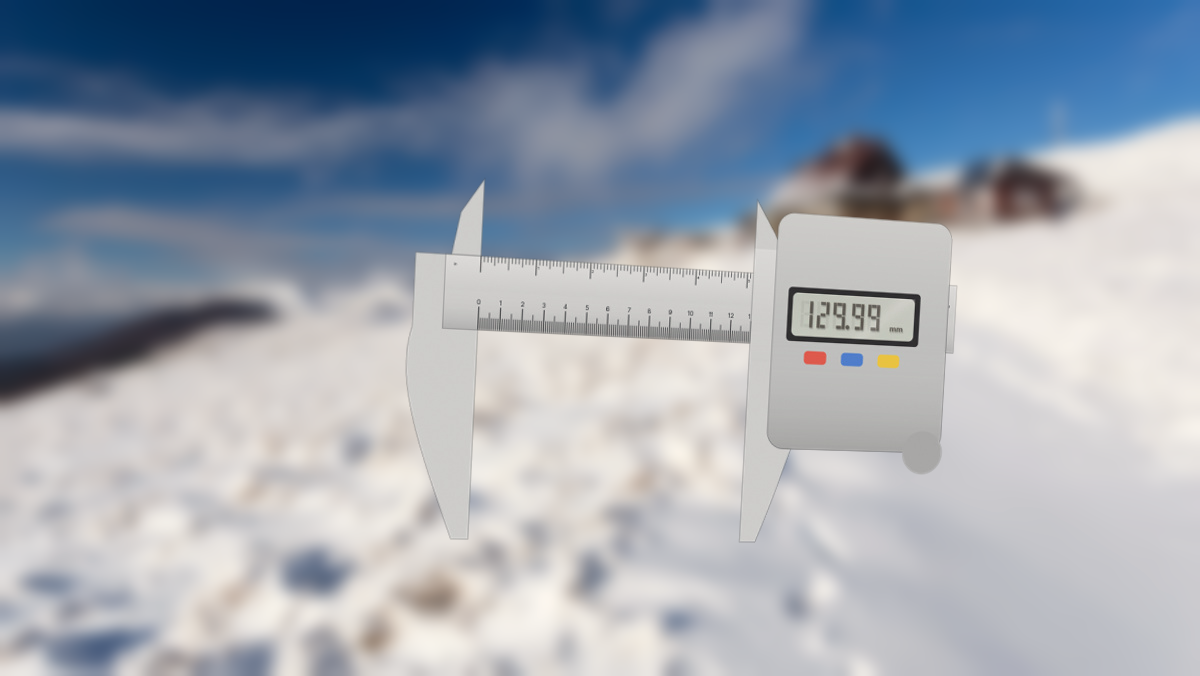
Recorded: 129.99,mm
